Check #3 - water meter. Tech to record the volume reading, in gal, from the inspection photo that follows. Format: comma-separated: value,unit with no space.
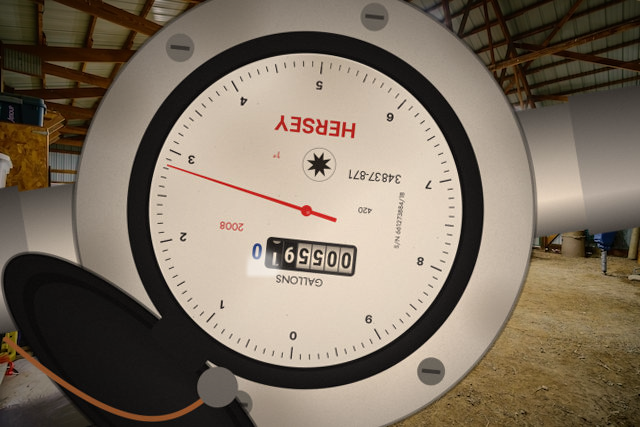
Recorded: 55912.8,gal
